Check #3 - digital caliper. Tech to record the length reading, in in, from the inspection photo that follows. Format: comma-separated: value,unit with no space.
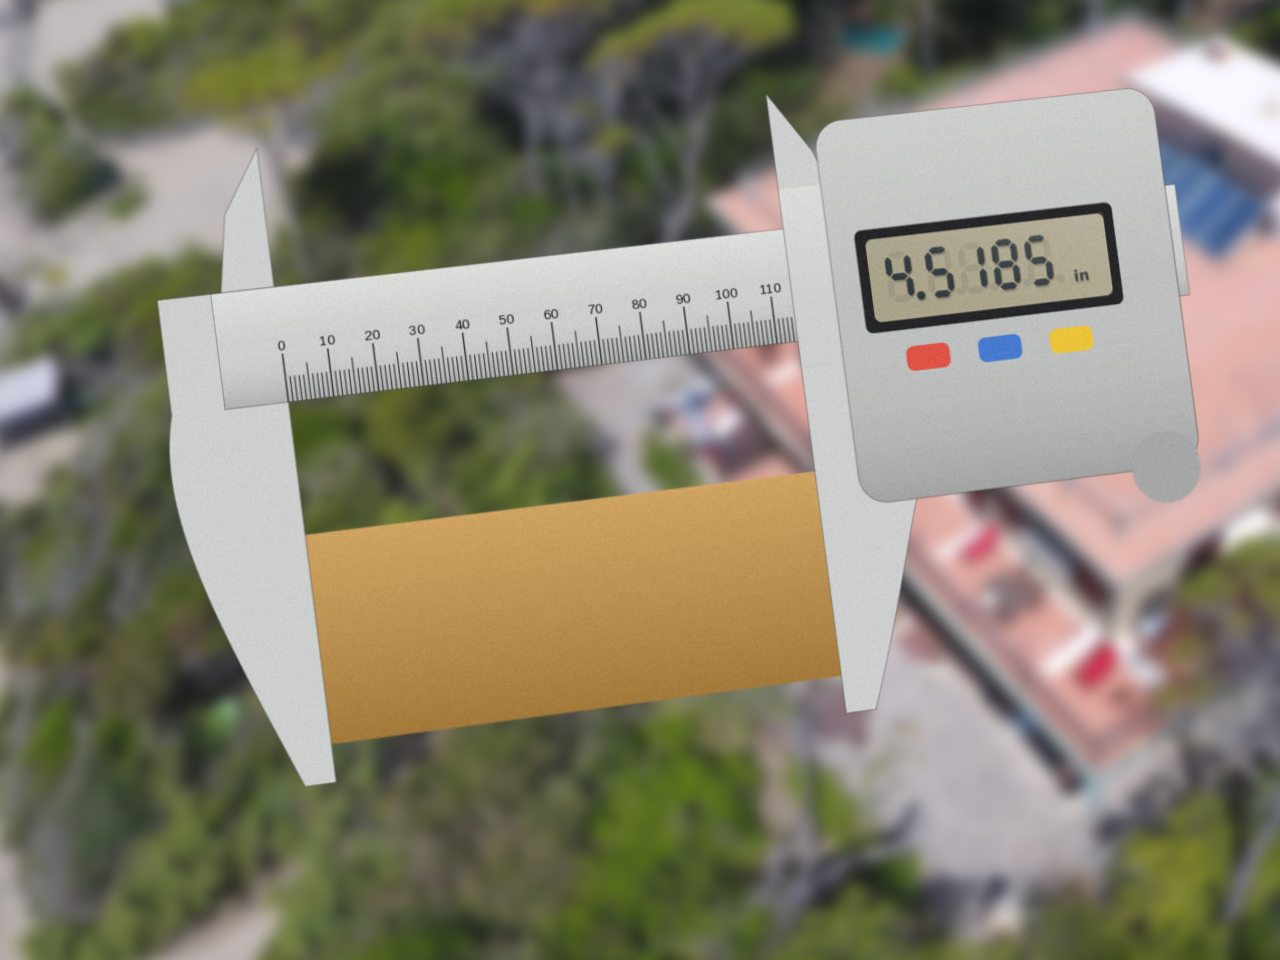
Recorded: 4.5185,in
